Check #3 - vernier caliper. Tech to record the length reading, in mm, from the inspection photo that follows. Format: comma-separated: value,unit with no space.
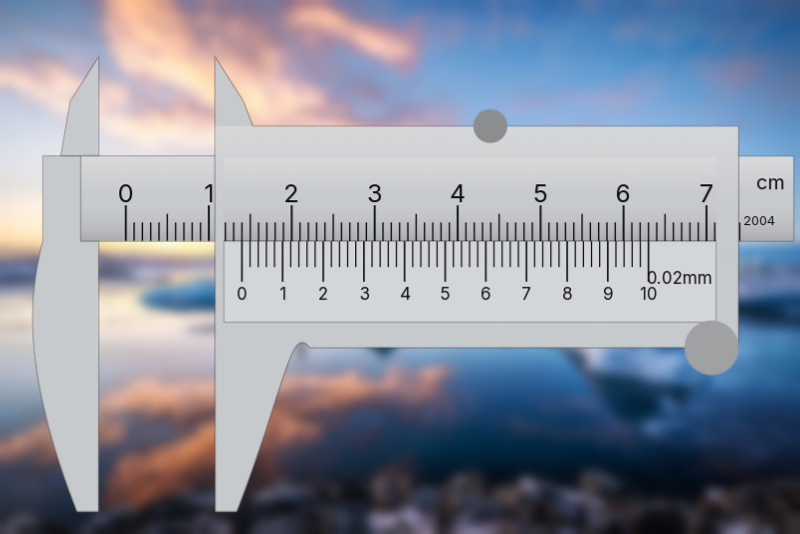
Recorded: 14.0,mm
